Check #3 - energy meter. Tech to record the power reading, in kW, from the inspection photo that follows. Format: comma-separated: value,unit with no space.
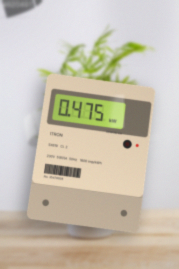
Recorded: 0.475,kW
